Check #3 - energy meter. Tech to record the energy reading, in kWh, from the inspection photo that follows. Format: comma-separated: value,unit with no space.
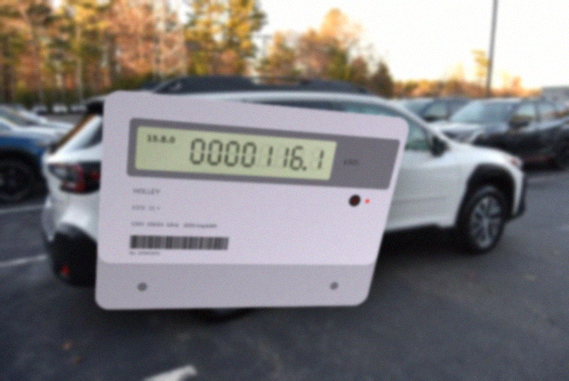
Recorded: 116.1,kWh
